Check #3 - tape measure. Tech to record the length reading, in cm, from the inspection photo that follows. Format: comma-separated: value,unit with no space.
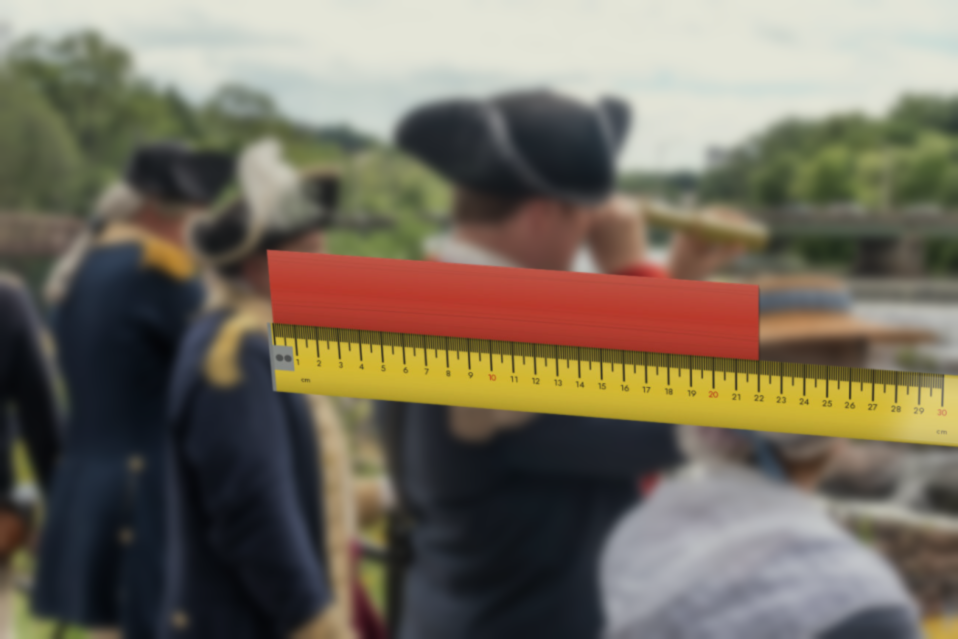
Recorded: 22,cm
